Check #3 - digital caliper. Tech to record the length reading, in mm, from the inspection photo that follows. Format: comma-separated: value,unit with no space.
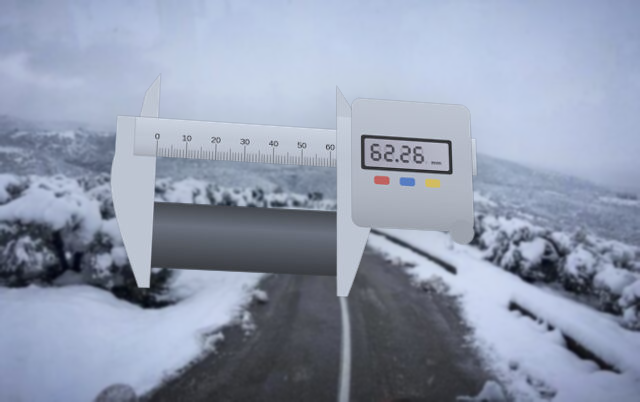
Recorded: 62.26,mm
